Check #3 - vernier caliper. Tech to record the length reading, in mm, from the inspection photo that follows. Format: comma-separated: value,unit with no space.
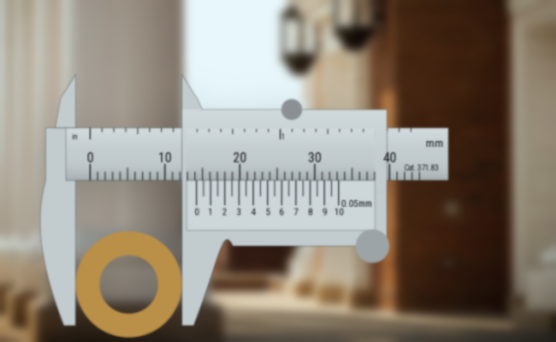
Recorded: 14.2,mm
